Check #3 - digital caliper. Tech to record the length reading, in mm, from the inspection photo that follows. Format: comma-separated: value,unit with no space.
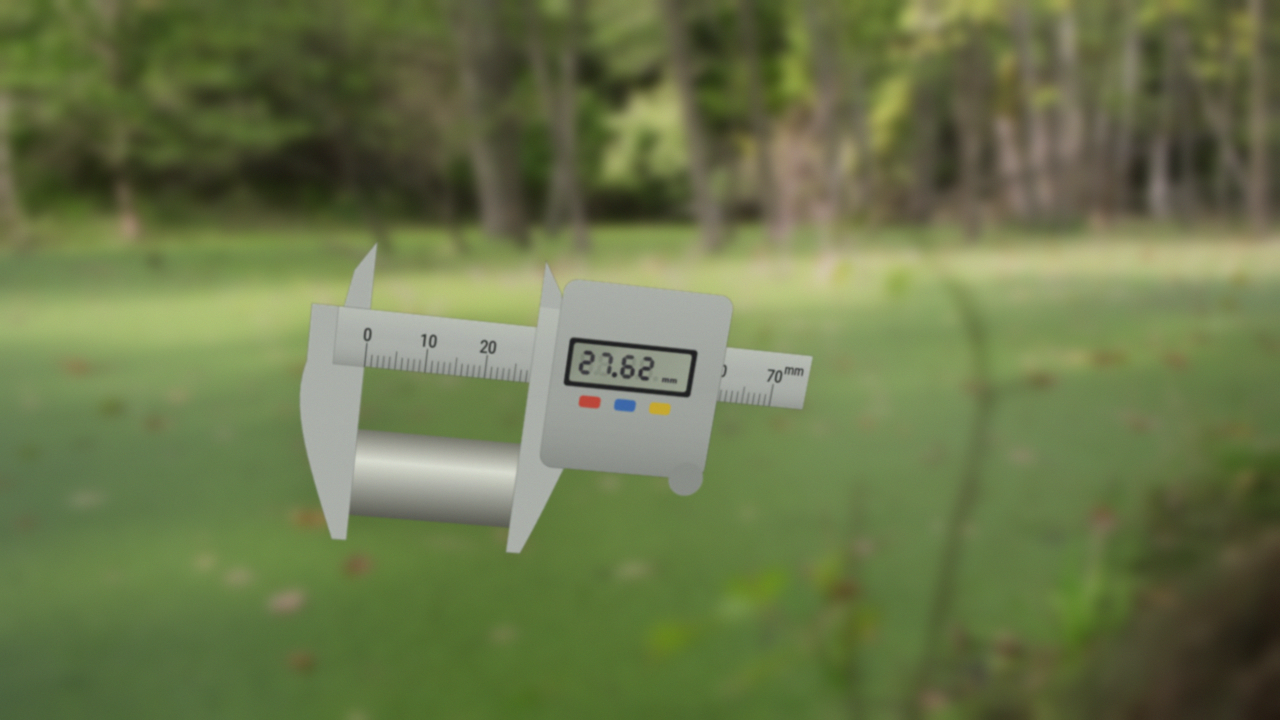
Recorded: 27.62,mm
